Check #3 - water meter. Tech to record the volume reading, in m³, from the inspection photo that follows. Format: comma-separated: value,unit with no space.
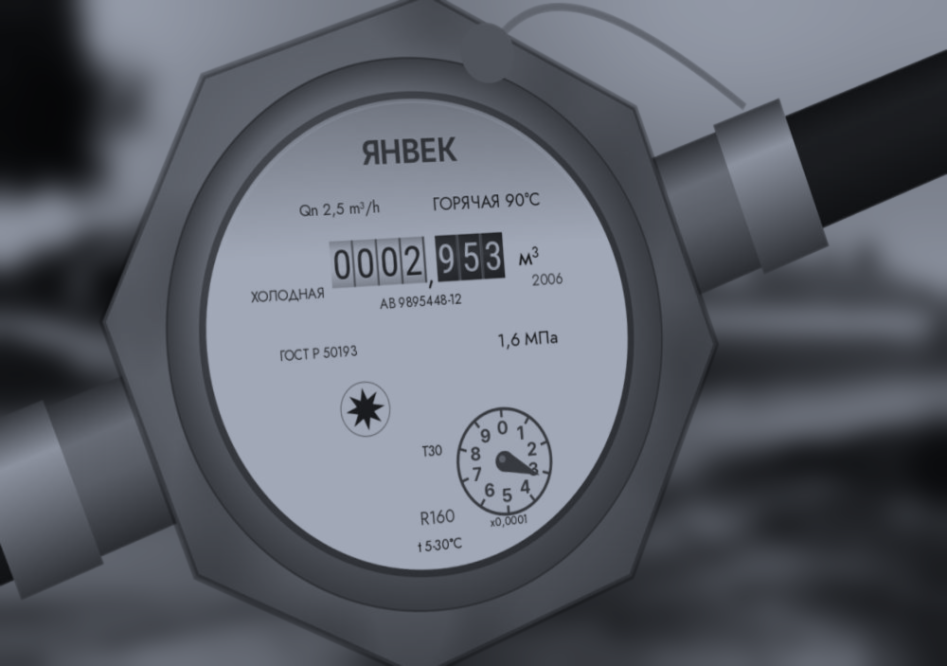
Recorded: 2.9533,m³
